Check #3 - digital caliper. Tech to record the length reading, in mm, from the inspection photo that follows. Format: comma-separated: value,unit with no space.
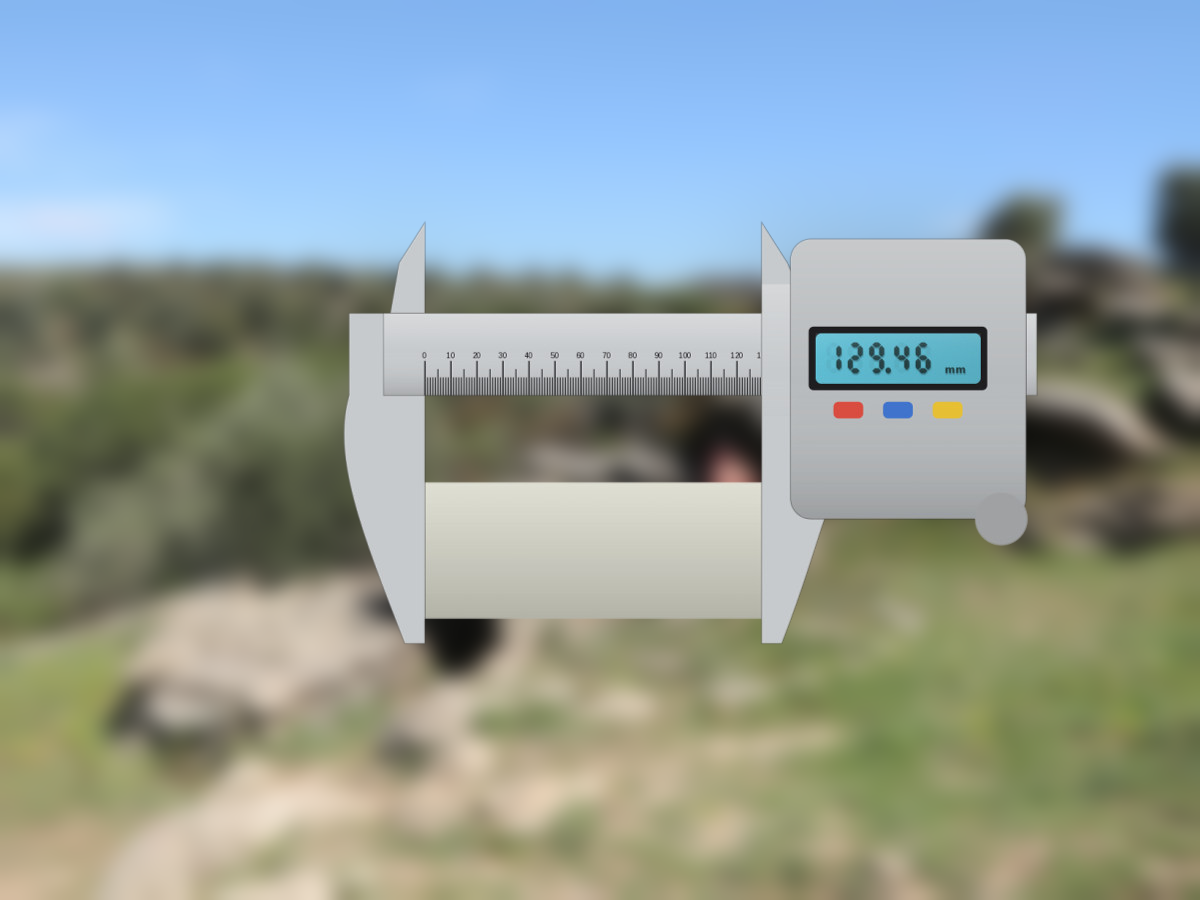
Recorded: 129.46,mm
